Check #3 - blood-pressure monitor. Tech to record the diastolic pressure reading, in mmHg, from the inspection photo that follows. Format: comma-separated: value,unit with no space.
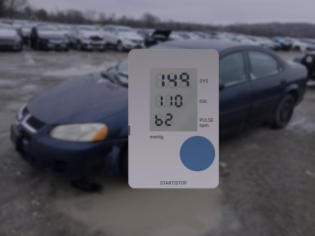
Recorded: 110,mmHg
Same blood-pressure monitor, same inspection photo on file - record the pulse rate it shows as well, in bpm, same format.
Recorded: 62,bpm
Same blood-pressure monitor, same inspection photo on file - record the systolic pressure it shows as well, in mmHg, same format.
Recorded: 149,mmHg
